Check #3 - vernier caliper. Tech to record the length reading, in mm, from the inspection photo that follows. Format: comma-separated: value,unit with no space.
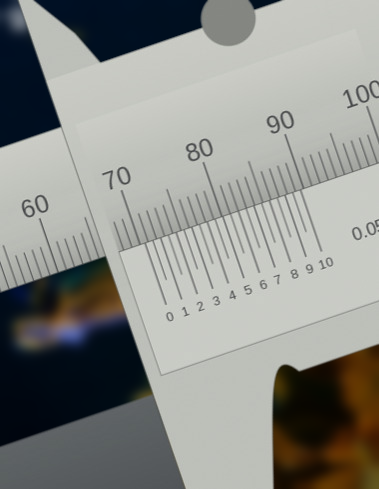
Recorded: 70.6,mm
